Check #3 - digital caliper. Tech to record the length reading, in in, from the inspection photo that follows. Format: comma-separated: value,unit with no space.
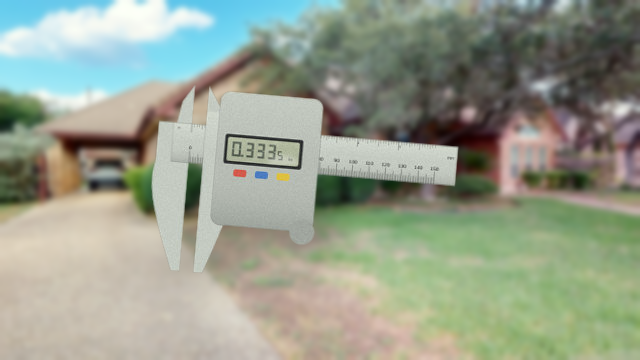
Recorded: 0.3335,in
